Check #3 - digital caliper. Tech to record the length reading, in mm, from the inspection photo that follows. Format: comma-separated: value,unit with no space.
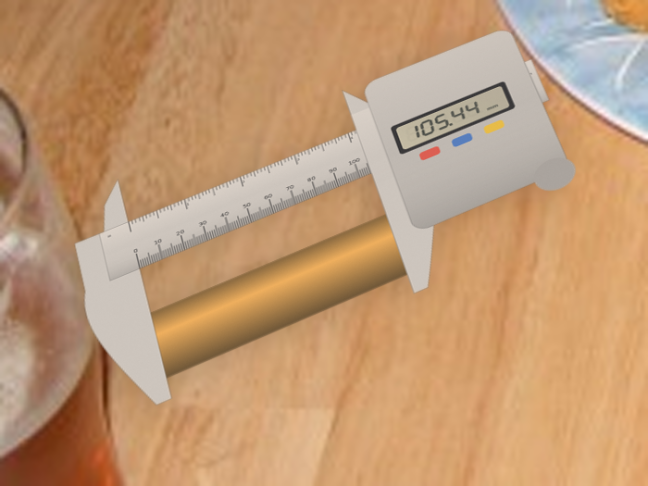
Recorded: 105.44,mm
